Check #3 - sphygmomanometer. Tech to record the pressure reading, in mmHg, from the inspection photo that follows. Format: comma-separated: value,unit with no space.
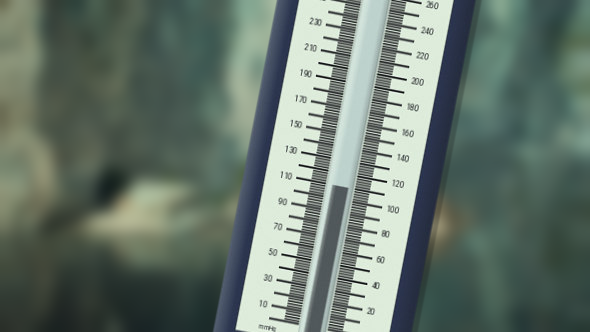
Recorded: 110,mmHg
